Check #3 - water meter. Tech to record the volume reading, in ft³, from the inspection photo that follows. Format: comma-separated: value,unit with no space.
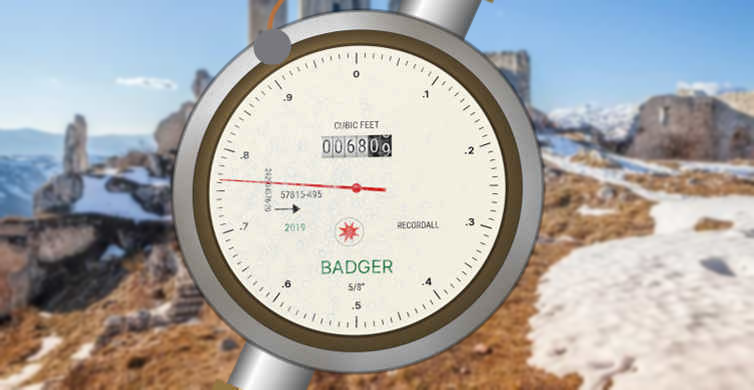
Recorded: 6808.76,ft³
